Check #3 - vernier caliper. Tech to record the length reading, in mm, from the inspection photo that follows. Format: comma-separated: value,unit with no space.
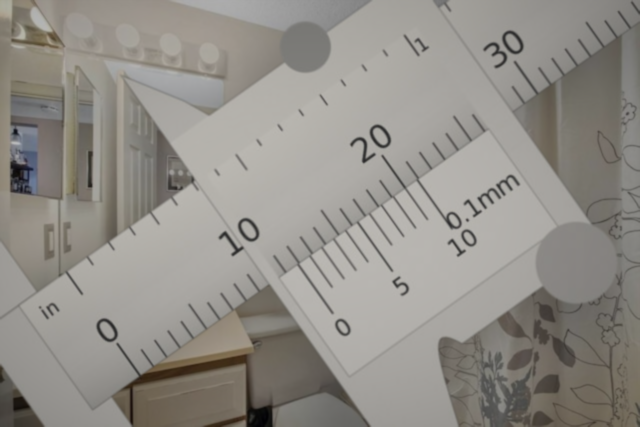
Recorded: 11.9,mm
